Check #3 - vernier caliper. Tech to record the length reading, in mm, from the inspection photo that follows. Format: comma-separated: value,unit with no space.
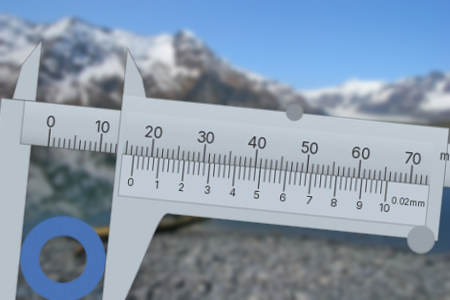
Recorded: 16.5,mm
